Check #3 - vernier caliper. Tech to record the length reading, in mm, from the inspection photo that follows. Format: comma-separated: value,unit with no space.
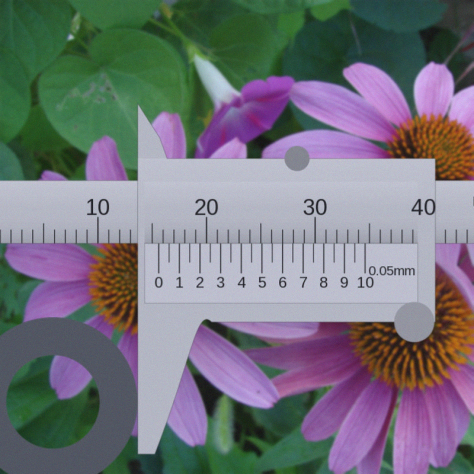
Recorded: 15.6,mm
